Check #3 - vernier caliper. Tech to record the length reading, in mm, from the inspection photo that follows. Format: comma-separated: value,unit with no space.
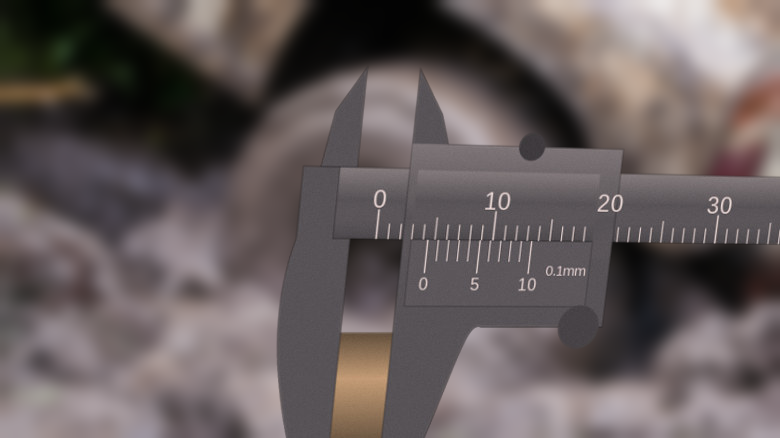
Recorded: 4.4,mm
